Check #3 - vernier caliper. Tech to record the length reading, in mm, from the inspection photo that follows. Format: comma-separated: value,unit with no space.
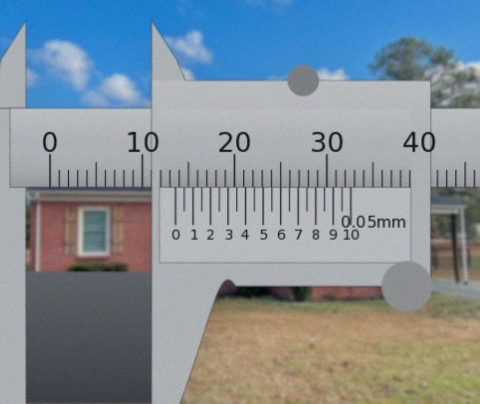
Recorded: 13.6,mm
